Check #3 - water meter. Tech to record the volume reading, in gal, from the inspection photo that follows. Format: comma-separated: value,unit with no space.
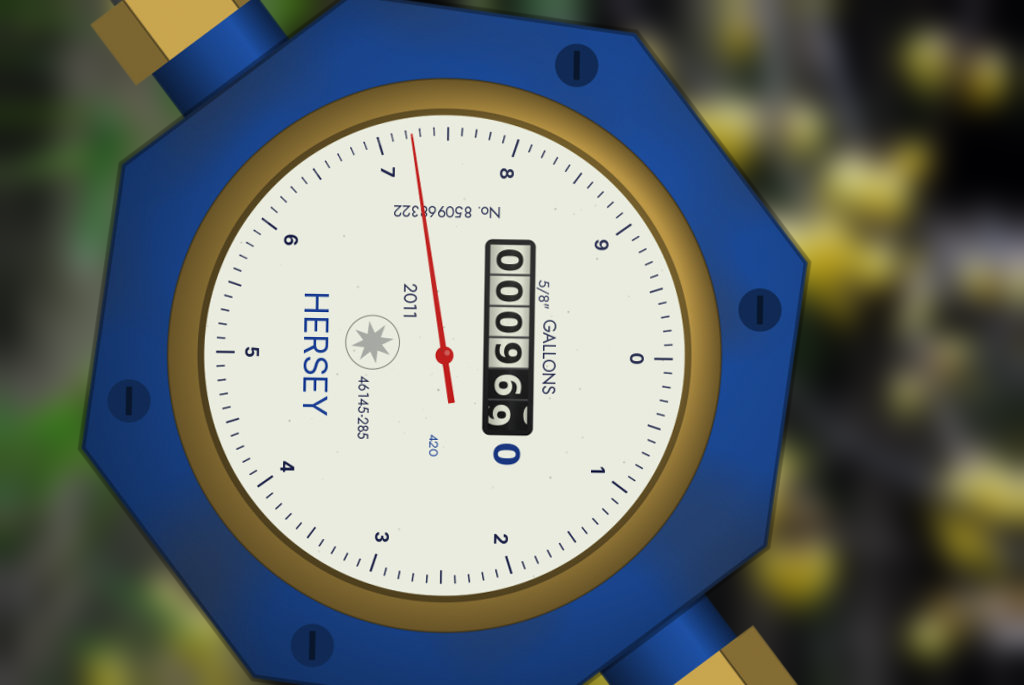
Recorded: 9687.2,gal
